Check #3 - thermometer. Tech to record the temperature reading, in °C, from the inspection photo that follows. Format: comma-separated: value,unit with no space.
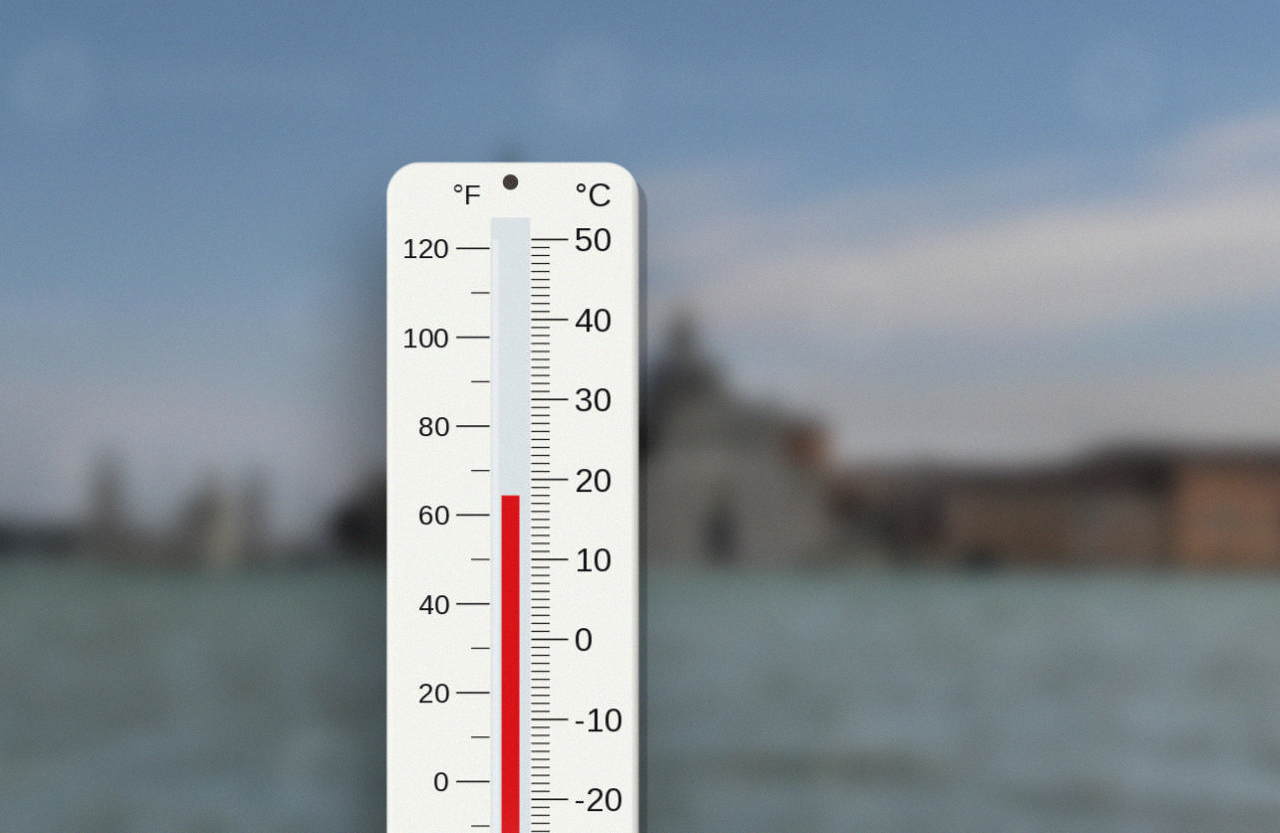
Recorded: 18,°C
